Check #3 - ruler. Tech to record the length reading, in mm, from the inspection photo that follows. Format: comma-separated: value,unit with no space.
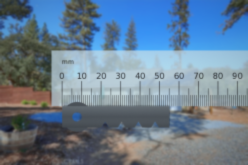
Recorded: 55,mm
